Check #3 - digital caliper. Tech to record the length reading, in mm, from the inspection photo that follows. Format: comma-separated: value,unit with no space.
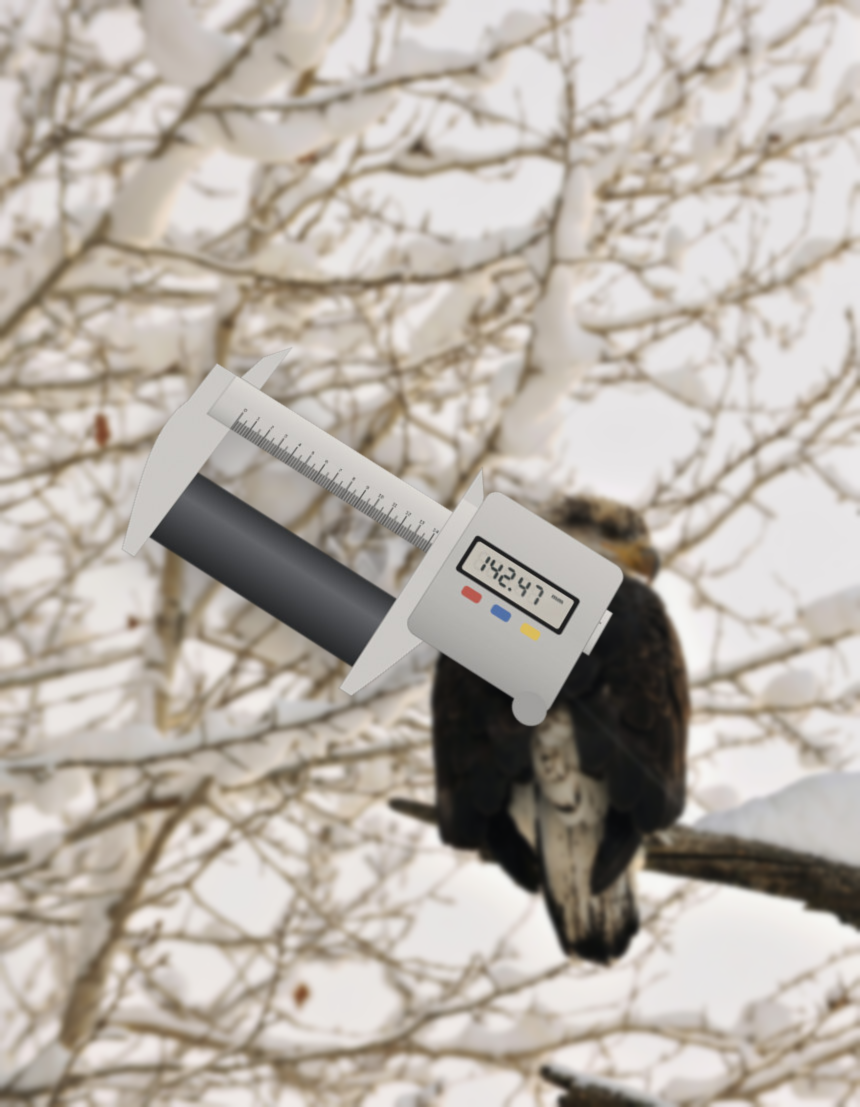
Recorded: 142.47,mm
